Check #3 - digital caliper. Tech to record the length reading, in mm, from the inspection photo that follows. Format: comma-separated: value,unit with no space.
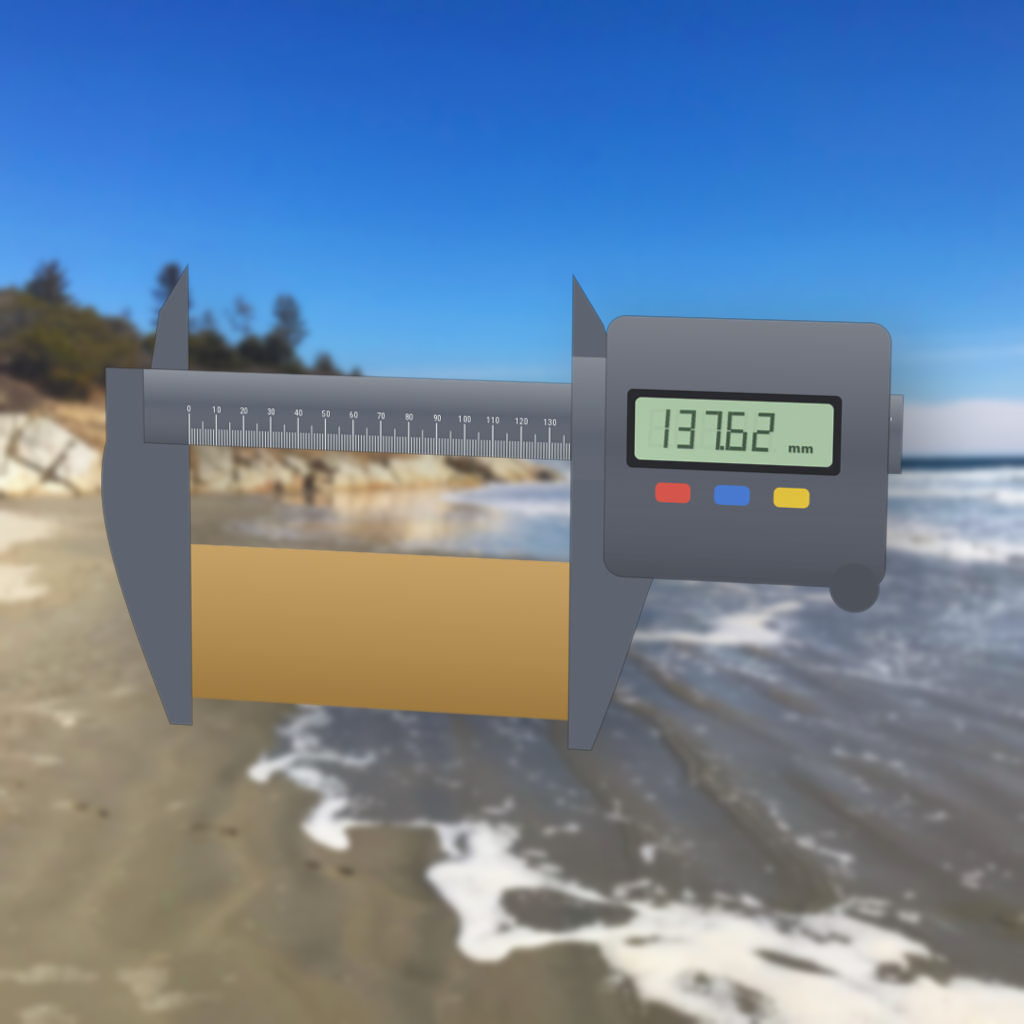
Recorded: 137.62,mm
